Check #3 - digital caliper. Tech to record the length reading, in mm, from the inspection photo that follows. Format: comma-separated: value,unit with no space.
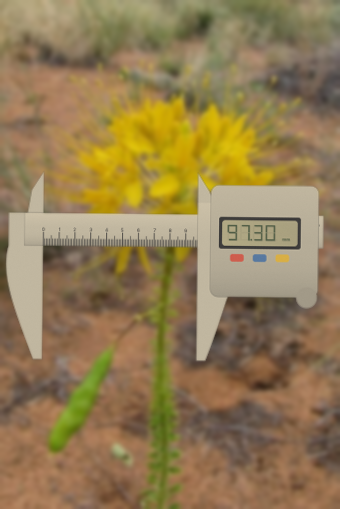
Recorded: 97.30,mm
